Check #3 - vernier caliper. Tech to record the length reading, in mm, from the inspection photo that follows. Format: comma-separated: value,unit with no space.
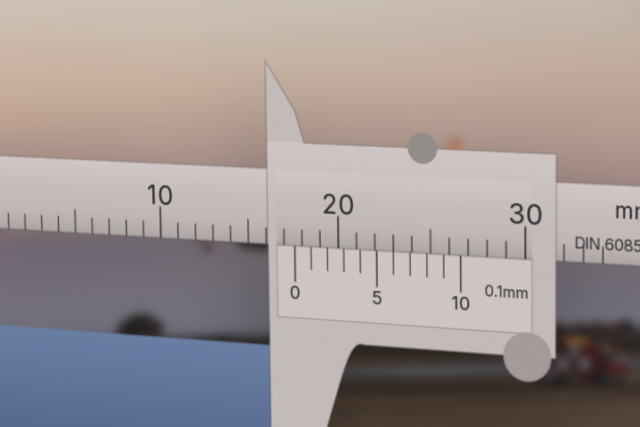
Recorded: 17.6,mm
